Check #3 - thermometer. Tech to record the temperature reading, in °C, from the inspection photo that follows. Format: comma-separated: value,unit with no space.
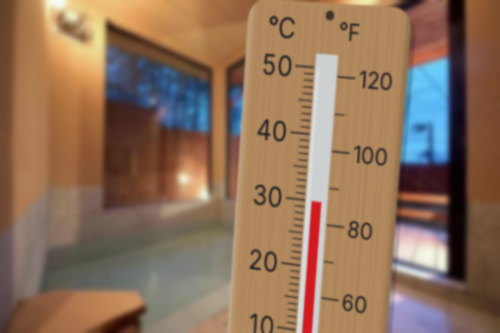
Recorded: 30,°C
